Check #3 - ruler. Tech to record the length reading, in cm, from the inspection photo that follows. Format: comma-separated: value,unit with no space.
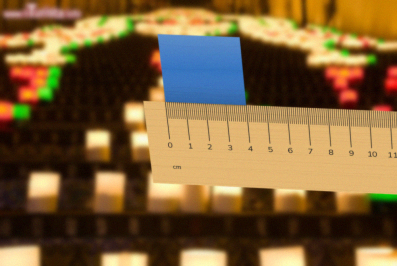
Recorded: 4,cm
